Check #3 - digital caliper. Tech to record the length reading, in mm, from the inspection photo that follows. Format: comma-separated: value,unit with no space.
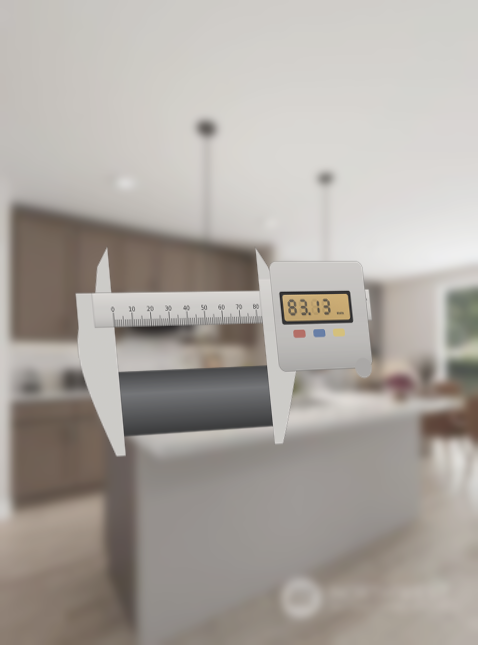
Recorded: 83.13,mm
